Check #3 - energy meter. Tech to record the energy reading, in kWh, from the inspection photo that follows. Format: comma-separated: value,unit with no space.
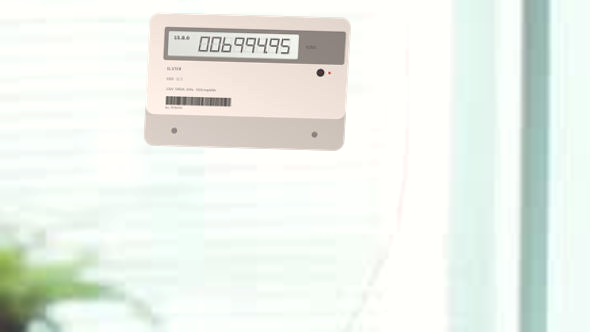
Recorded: 6994.95,kWh
